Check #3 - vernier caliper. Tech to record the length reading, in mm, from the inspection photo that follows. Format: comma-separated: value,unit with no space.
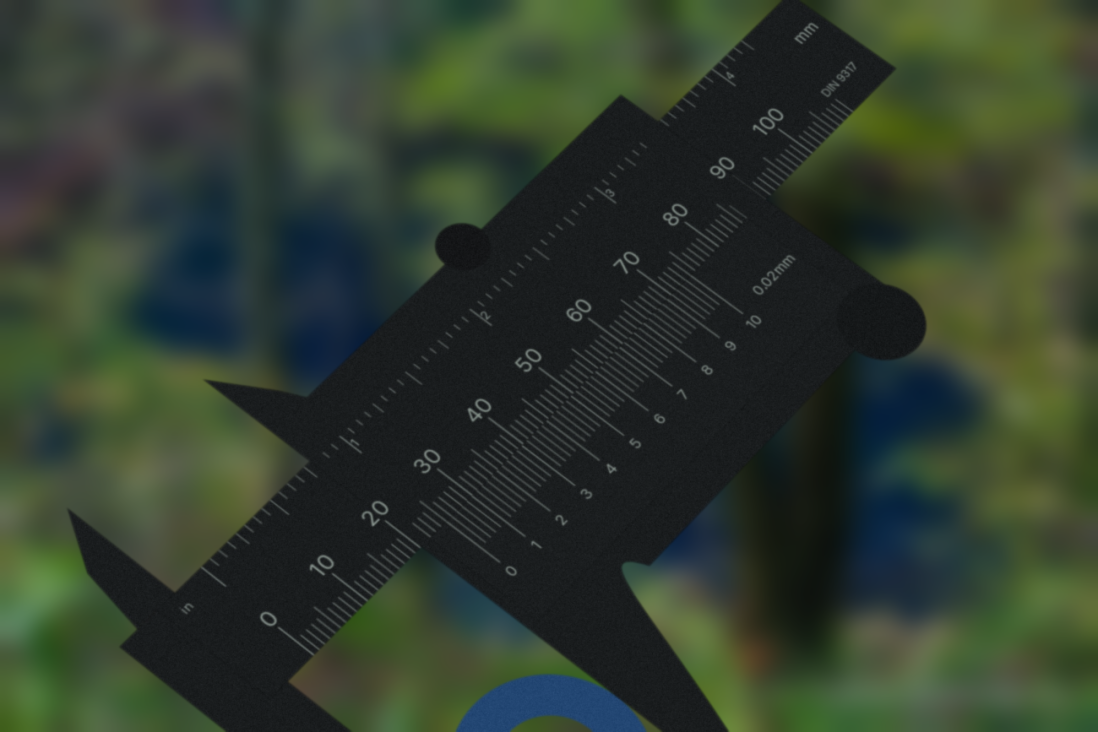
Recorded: 25.0,mm
